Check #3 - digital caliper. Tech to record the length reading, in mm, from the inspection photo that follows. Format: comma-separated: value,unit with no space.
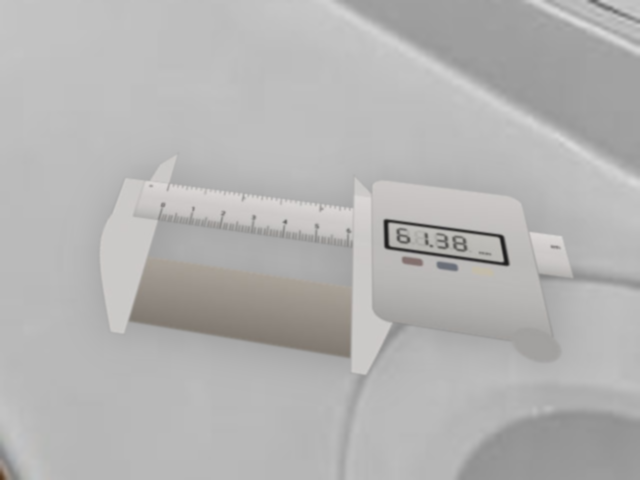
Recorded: 61.38,mm
